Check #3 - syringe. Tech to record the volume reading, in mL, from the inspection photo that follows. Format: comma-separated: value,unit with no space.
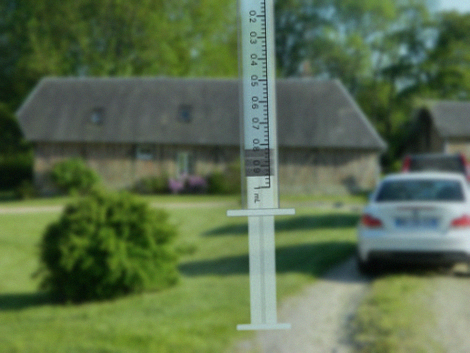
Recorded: 0.82,mL
